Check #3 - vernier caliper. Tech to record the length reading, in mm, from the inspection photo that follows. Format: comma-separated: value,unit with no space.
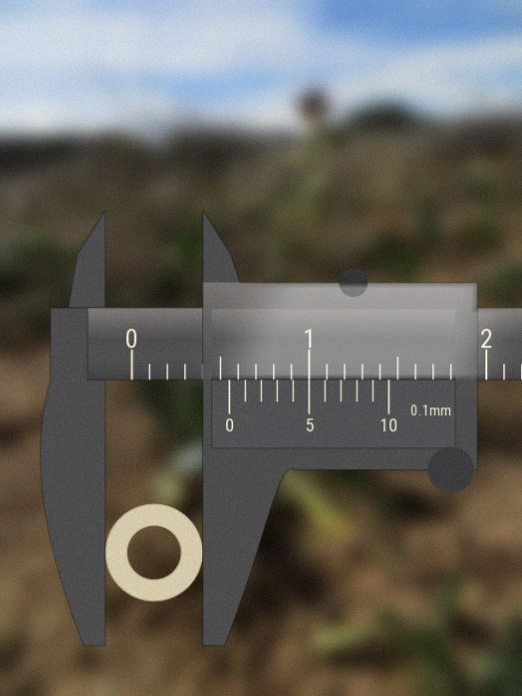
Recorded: 5.5,mm
